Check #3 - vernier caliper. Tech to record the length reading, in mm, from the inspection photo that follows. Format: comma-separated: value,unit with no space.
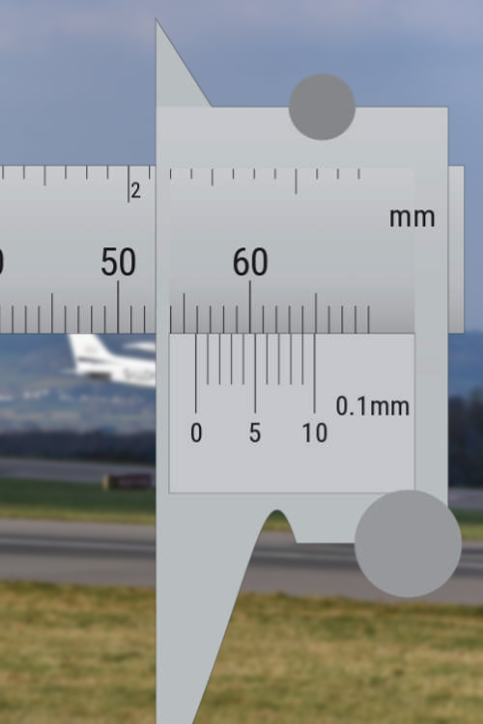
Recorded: 55.9,mm
